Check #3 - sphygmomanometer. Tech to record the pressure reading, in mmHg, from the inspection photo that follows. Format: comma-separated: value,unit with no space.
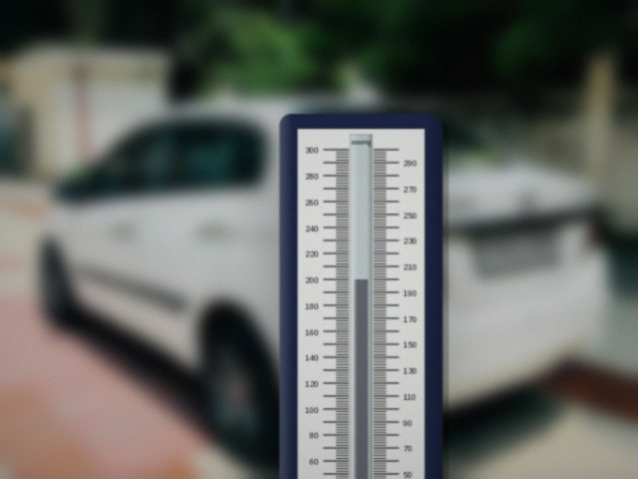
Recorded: 200,mmHg
